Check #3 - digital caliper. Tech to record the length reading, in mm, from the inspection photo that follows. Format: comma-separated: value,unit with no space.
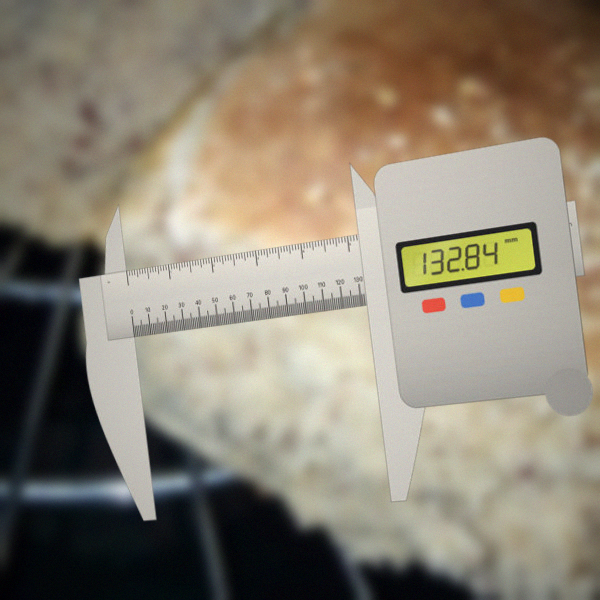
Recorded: 132.84,mm
